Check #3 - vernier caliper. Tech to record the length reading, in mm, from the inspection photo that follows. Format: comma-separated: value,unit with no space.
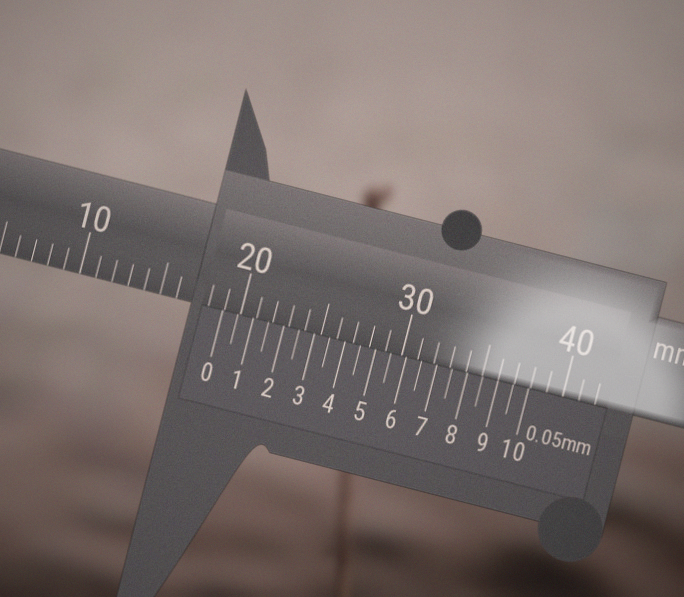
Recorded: 18.9,mm
